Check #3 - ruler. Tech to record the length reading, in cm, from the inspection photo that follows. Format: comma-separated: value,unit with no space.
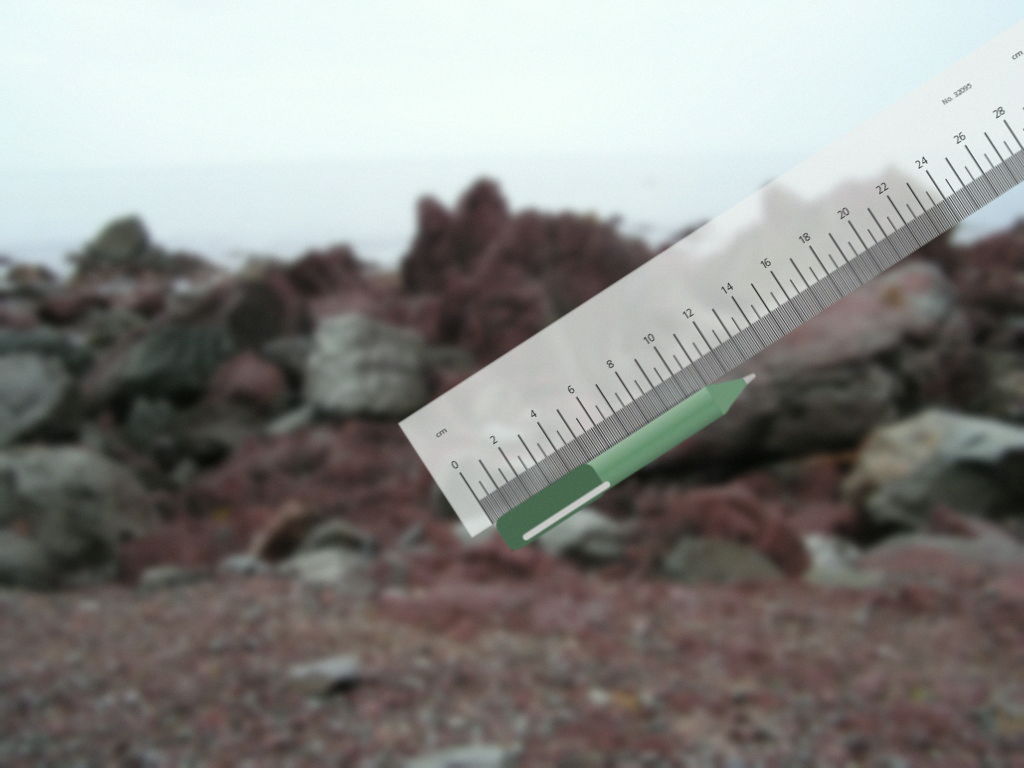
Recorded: 13,cm
